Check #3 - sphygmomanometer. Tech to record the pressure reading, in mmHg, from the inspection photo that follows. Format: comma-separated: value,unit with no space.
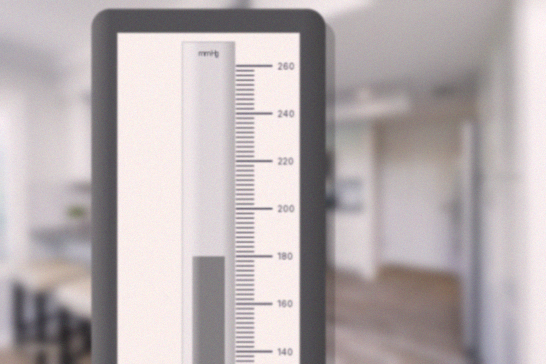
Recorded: 180,mmHg
